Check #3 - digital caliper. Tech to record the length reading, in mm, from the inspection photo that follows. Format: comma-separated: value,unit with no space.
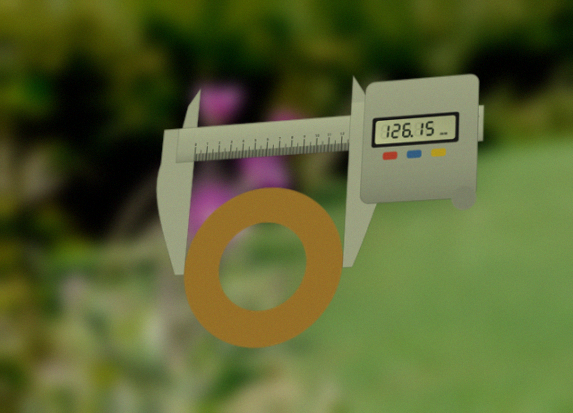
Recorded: 126.15,mm
